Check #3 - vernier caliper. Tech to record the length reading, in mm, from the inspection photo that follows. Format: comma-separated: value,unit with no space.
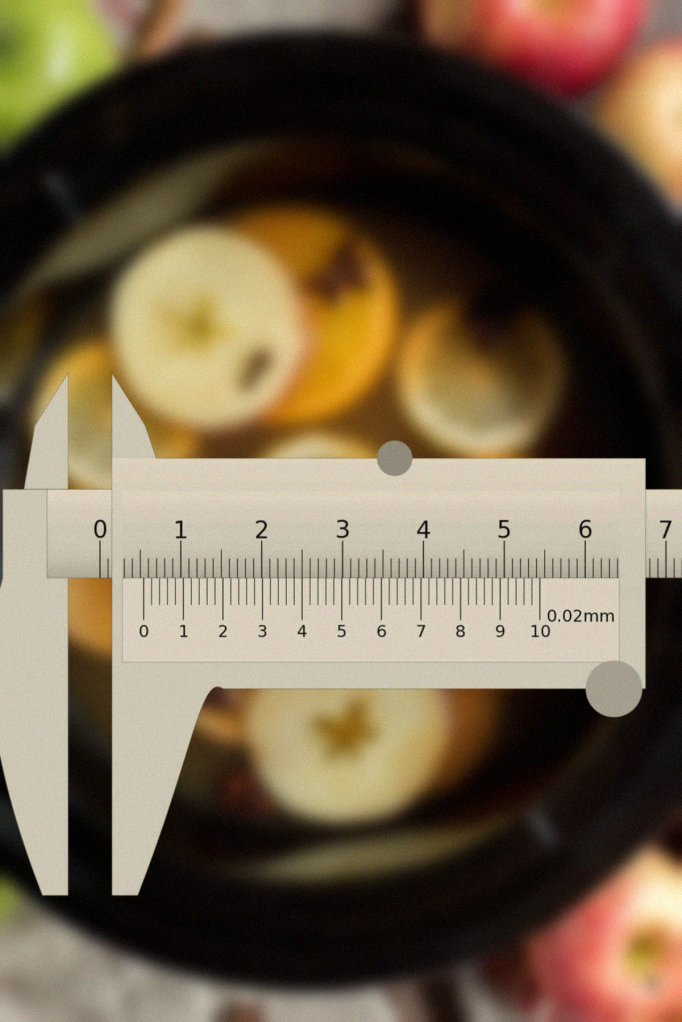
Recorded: 5.4,mm
